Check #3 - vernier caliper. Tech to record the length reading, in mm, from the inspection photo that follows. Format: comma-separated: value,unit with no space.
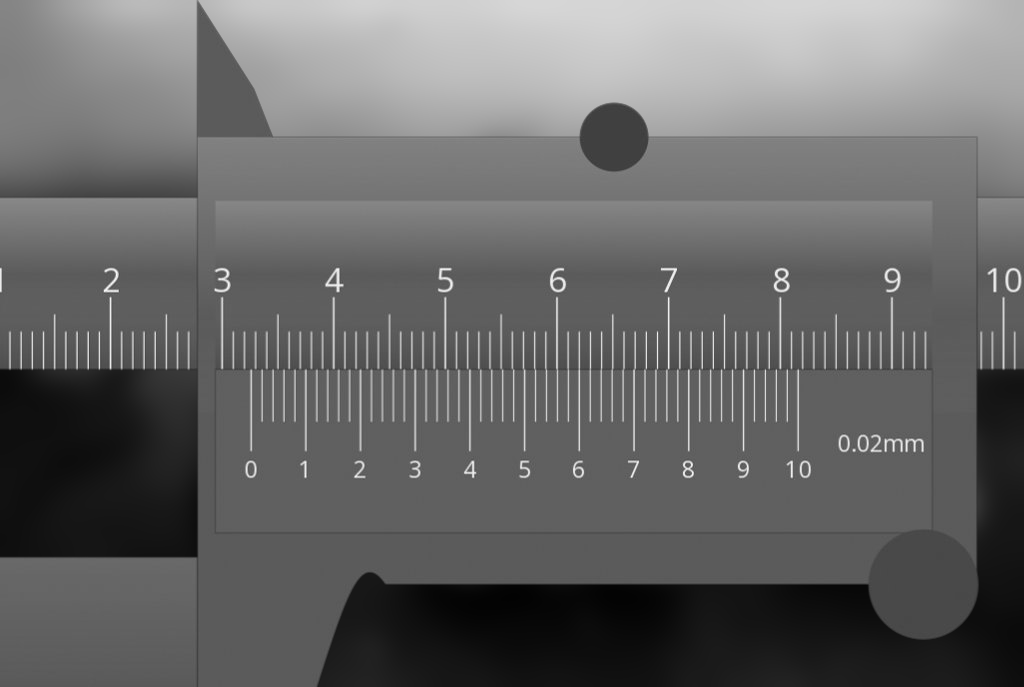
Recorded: 32.6,mm
